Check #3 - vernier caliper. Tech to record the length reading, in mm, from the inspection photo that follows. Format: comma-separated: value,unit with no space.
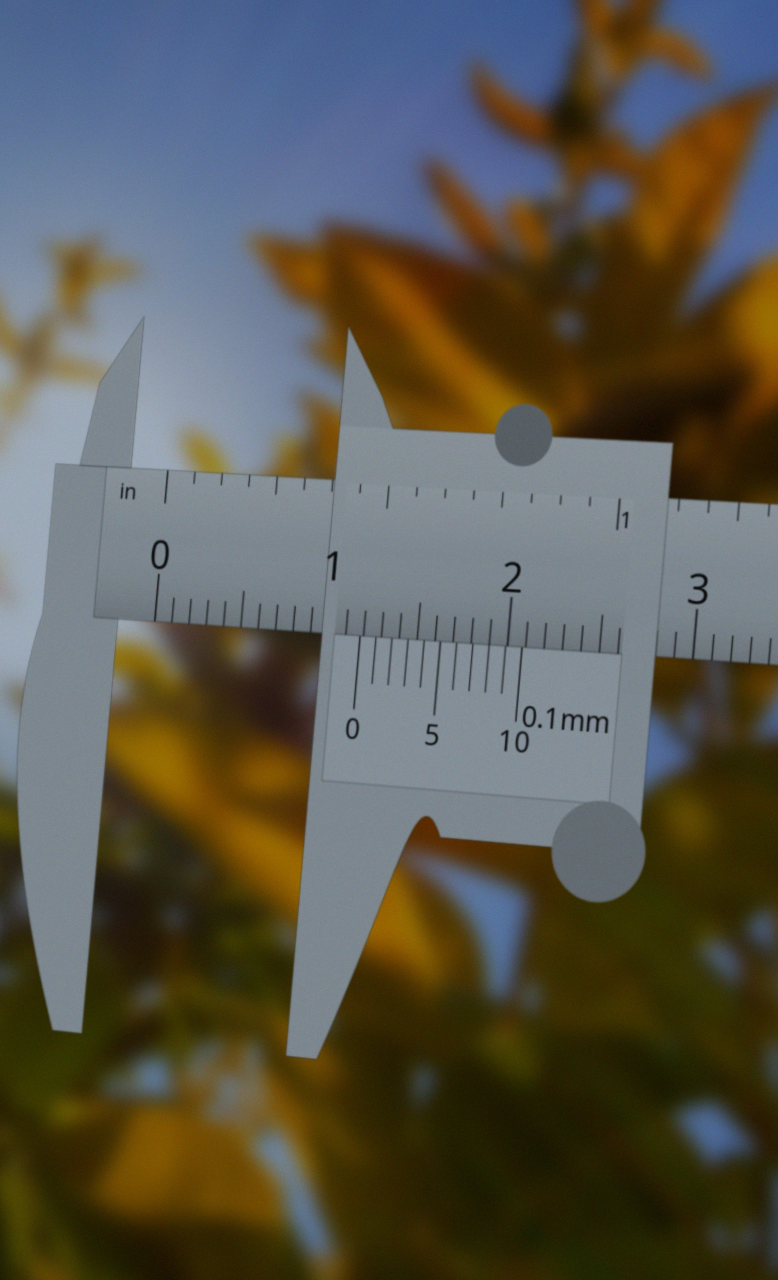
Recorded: 11.8,mm
